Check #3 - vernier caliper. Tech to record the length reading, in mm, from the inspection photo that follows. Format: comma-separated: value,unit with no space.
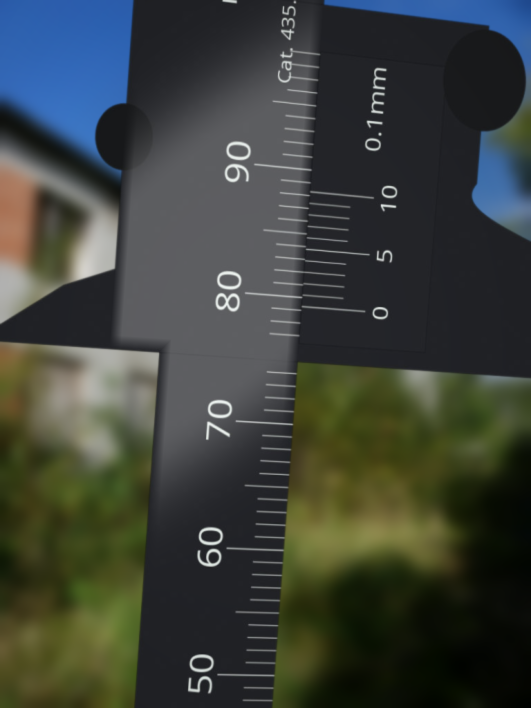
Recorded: 79.3,mm
